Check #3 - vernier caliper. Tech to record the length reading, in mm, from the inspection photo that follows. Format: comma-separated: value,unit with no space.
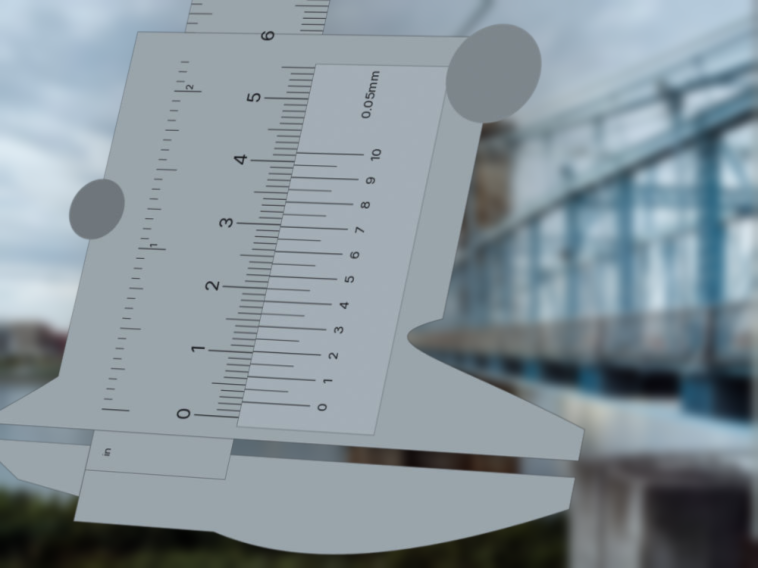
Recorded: 2.4,mm
